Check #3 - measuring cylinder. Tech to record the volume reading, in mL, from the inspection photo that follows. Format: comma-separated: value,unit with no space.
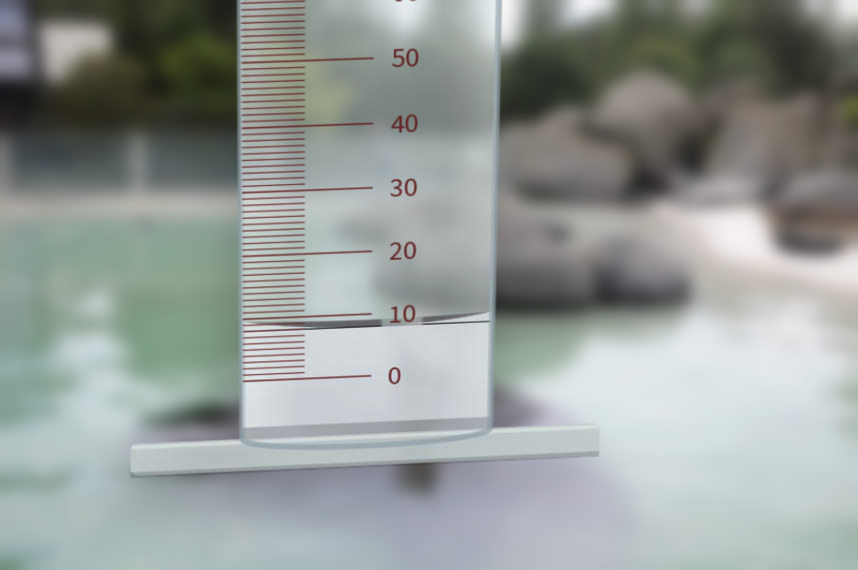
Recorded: 8,mL
